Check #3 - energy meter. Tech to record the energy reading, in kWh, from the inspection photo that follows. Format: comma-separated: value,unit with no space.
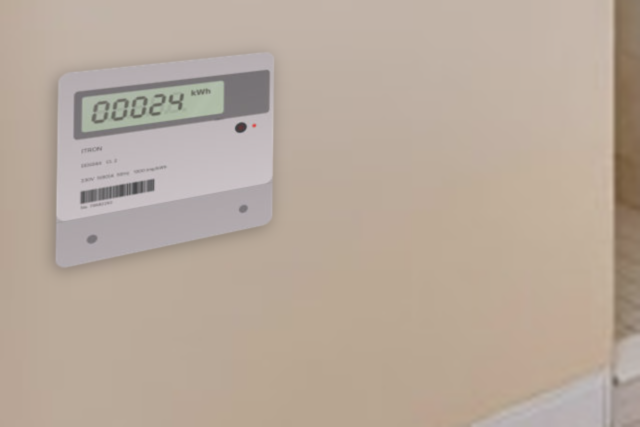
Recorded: 24,kWh
